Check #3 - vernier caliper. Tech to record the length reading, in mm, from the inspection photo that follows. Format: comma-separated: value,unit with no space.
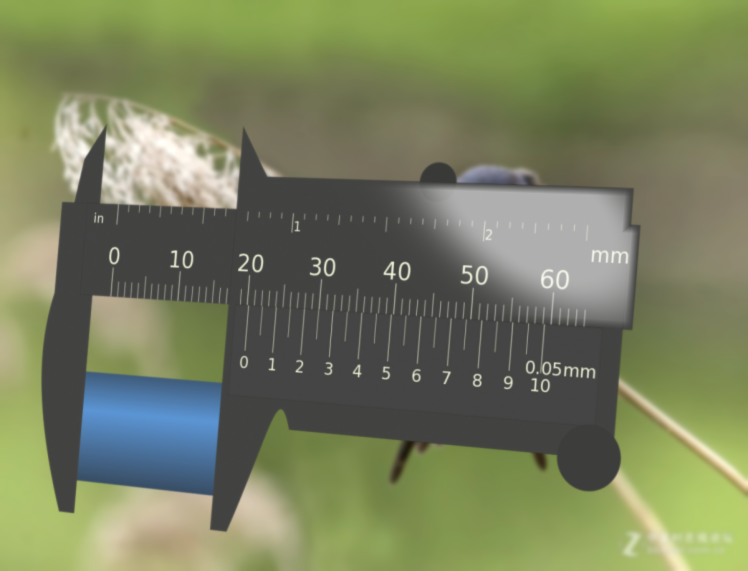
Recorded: 20.2,mm
